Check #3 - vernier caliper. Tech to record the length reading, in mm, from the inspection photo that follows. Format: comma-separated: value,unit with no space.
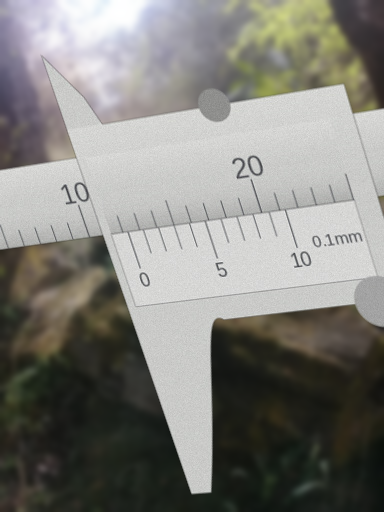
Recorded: 12.3,mm
